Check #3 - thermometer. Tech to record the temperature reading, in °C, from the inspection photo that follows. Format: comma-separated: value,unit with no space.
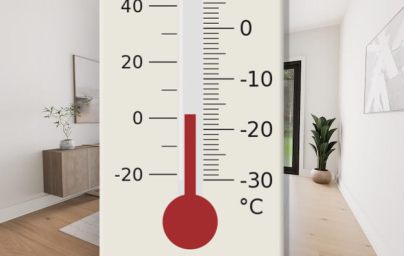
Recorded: -17,°C
